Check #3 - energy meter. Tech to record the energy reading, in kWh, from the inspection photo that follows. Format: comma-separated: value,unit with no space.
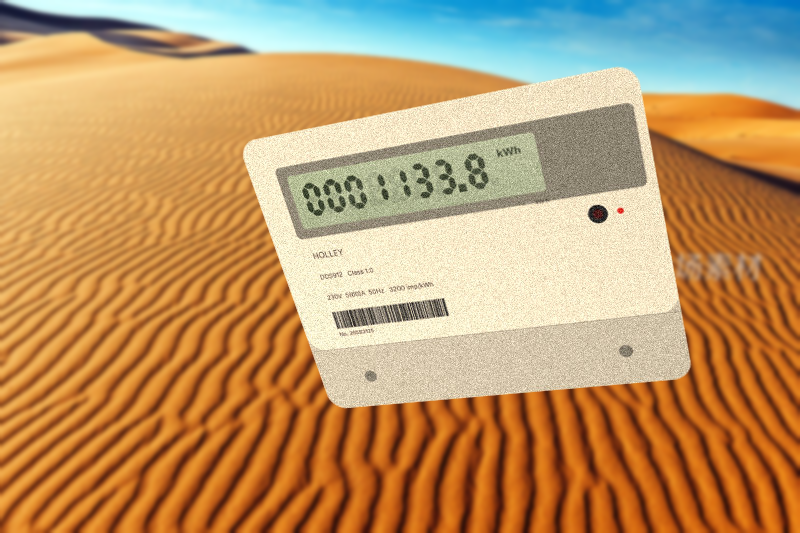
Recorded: 1133.8,kWh
